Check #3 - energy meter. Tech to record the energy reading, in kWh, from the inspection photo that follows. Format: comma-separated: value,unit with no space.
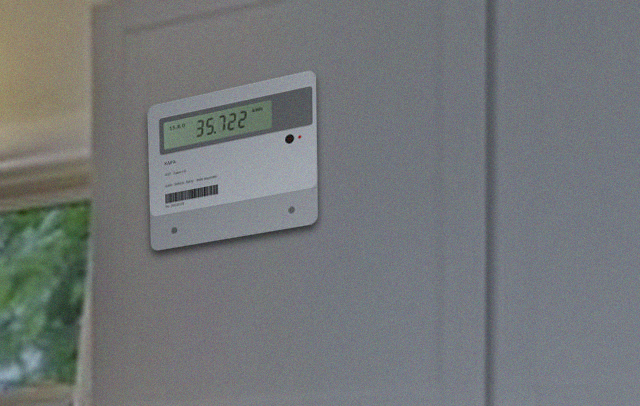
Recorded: 35.722,kWh
